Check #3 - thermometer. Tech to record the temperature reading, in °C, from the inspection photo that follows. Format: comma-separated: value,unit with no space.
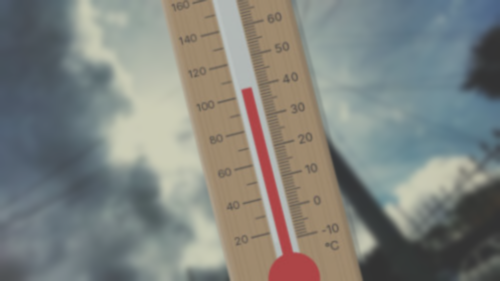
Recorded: 40,°C
